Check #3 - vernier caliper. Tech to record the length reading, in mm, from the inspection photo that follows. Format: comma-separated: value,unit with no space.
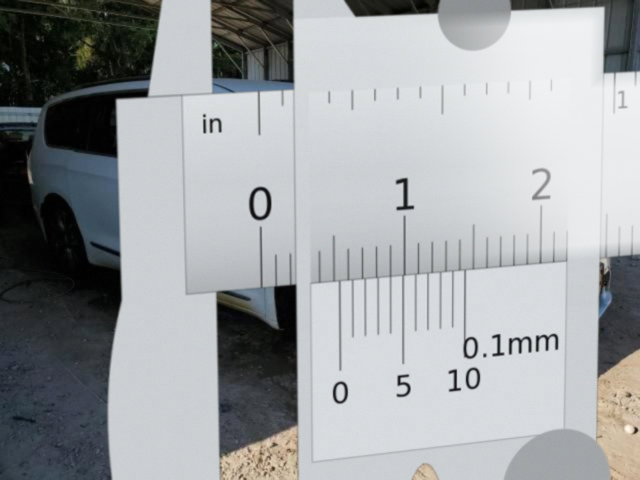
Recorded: 5.4,mm
